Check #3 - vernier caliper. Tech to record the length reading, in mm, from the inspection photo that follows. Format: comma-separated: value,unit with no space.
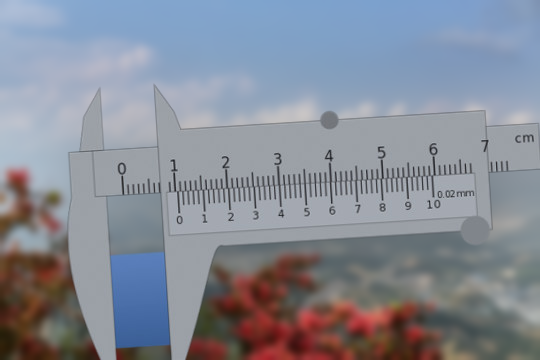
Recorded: 10.5,mm
